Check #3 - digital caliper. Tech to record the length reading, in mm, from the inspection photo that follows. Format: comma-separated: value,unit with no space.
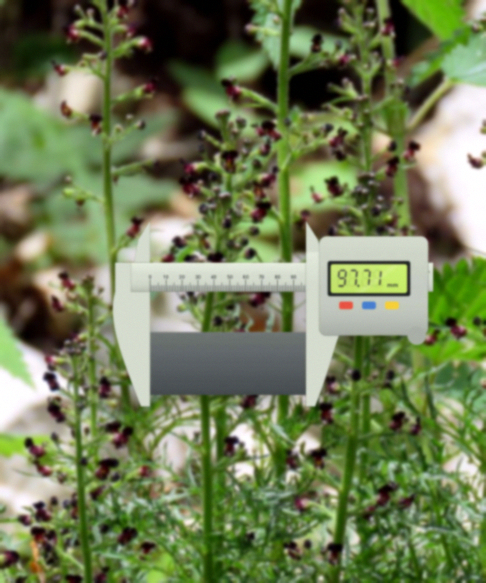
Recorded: 97.71,mm
